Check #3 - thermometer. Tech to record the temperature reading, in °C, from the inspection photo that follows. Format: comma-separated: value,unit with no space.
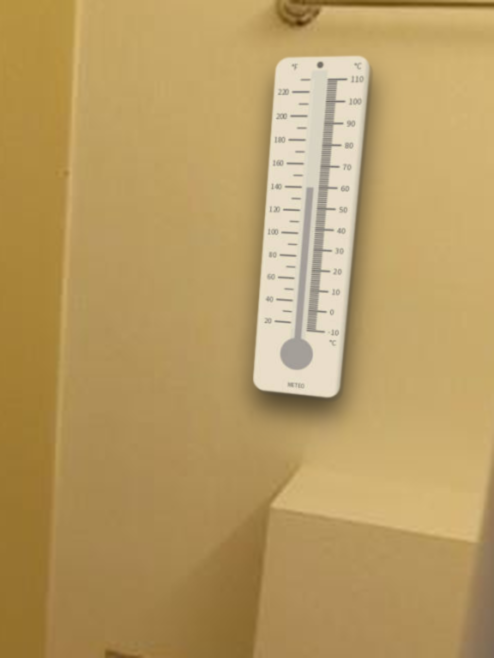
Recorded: 60,°C
